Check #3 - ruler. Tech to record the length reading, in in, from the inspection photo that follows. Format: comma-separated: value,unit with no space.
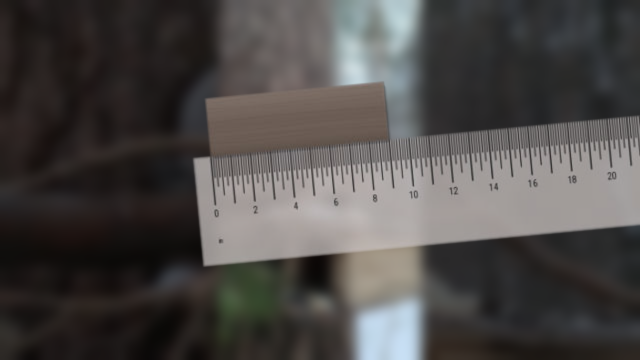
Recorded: 9,in
